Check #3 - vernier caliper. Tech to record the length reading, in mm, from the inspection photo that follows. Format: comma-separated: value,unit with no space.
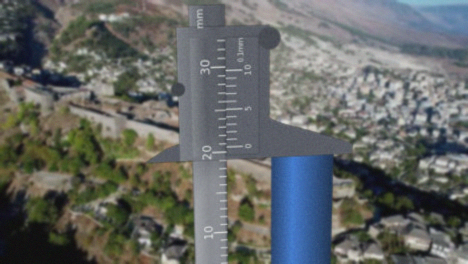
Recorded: 20.6,mm
